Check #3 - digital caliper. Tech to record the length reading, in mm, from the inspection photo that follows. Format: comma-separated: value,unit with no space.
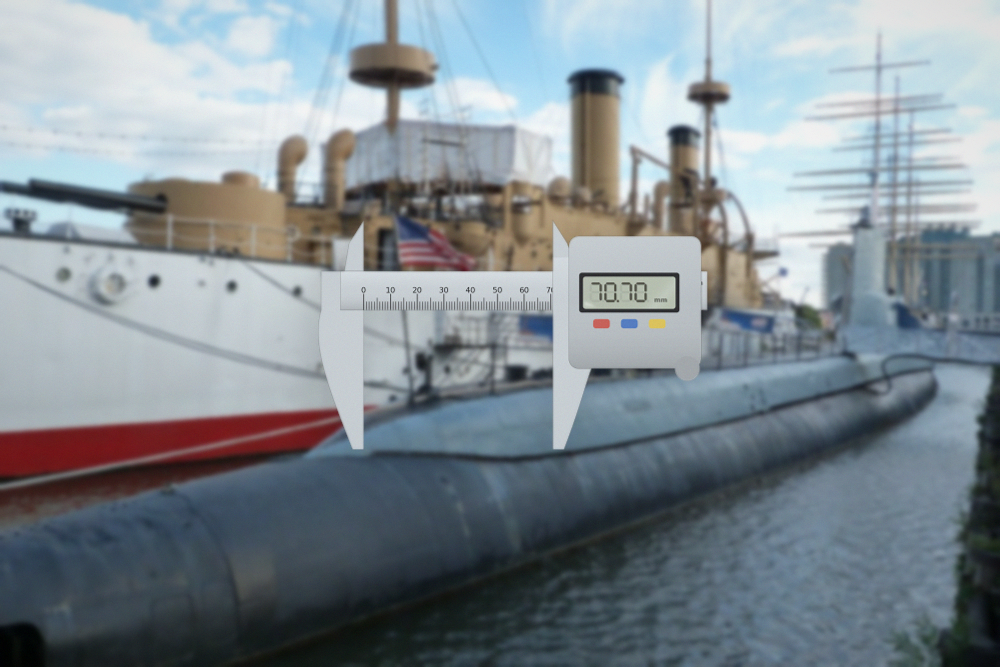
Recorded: 70.70,mm
